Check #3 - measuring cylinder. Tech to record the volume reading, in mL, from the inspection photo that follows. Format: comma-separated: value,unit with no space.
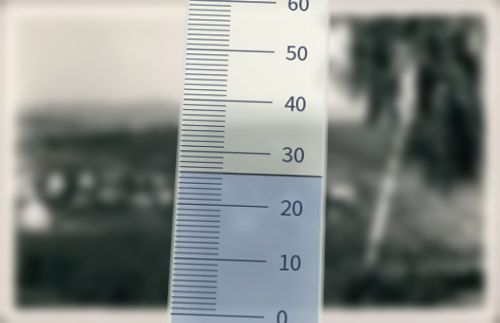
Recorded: 26,mL
